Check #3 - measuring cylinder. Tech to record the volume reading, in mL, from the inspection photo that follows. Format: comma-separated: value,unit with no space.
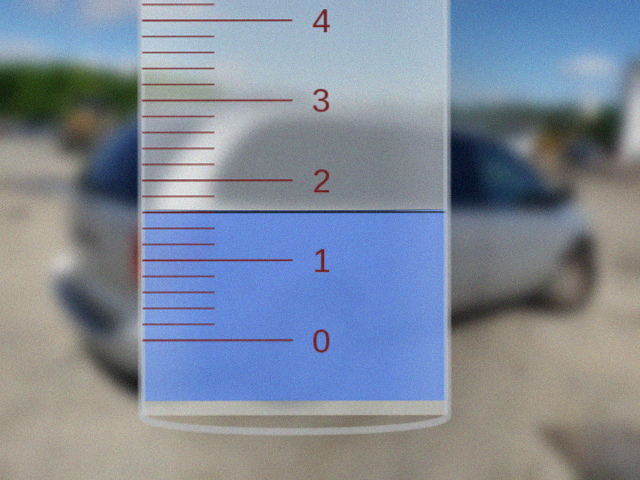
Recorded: 1.6,mL
